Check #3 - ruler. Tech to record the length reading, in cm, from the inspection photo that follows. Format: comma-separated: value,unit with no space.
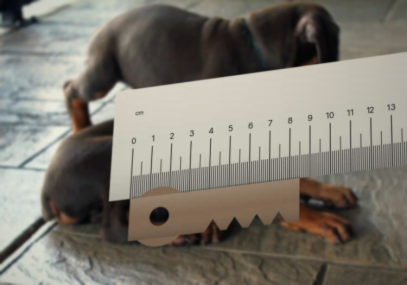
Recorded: 8.5,cm
